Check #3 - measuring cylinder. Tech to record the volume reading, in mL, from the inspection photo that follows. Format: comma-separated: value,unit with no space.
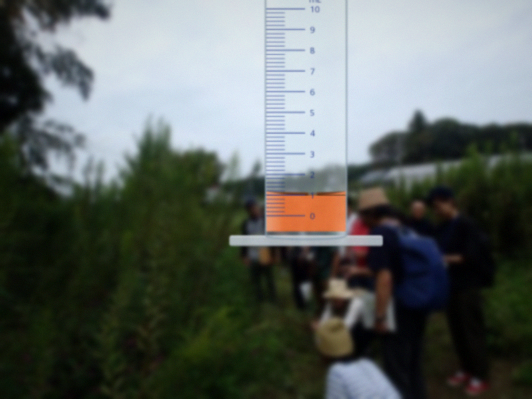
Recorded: 1,mL
